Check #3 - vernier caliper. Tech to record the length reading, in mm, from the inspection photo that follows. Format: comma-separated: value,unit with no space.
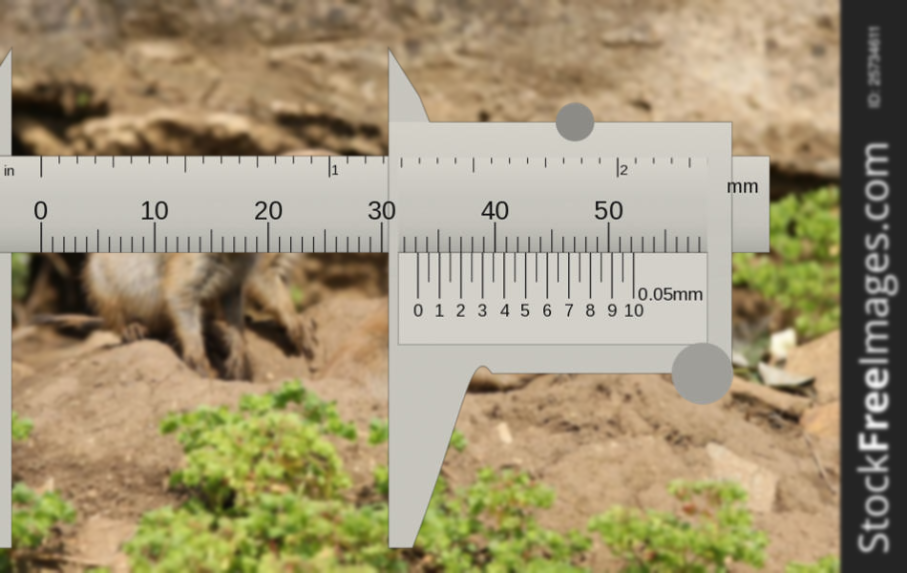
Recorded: 33.2,mm
